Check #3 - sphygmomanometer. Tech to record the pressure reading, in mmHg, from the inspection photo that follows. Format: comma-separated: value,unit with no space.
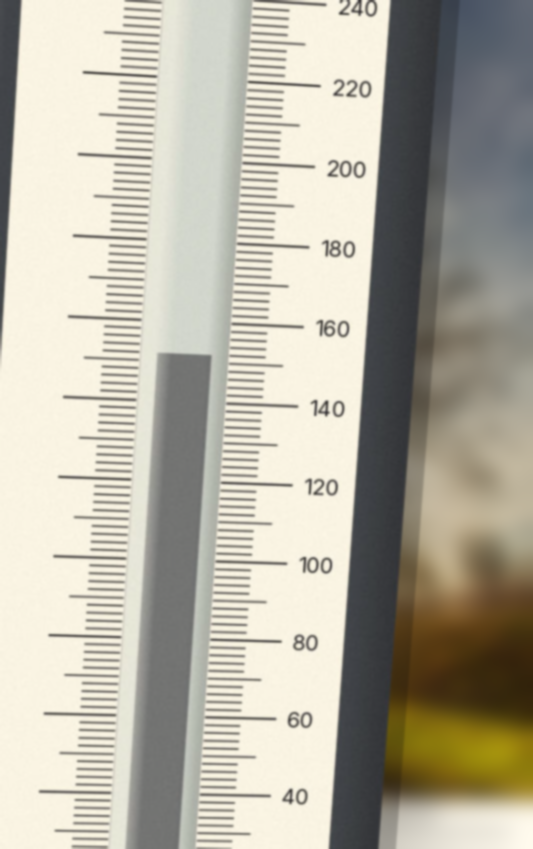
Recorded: 152,mmHg
